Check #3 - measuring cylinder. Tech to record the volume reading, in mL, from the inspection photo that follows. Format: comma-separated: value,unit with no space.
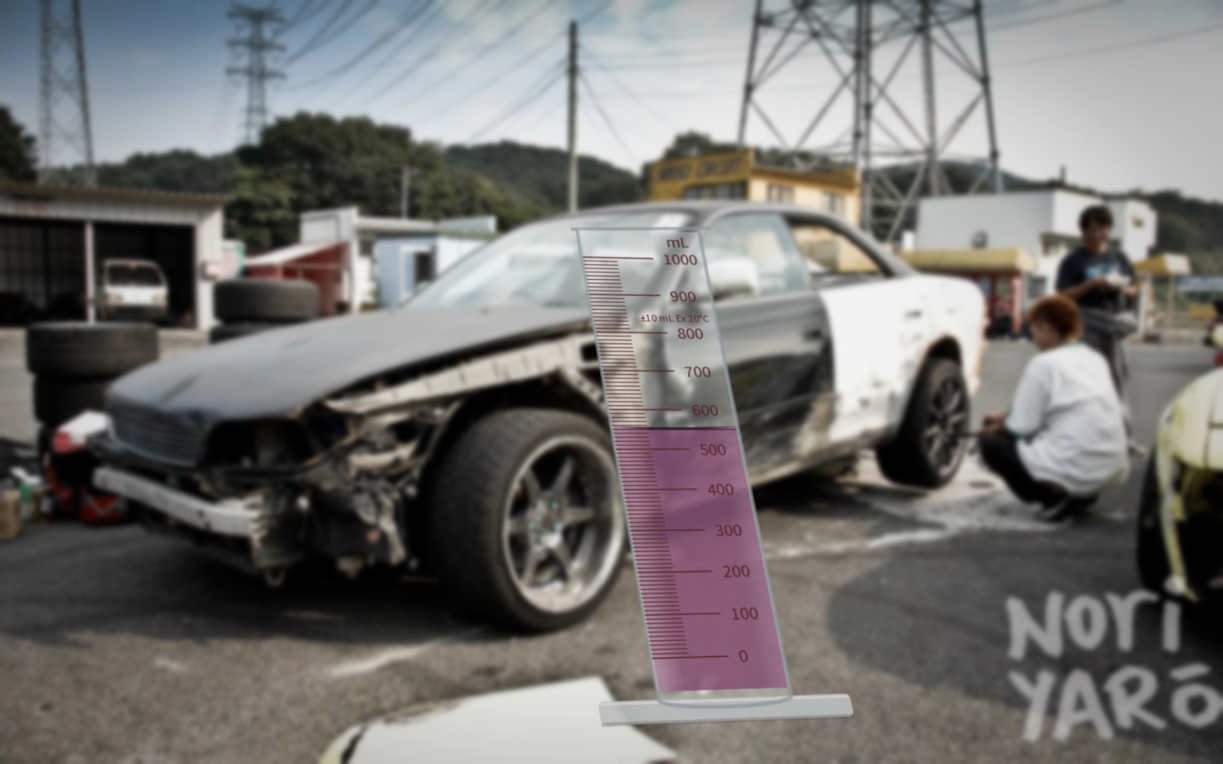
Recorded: 550,mL
